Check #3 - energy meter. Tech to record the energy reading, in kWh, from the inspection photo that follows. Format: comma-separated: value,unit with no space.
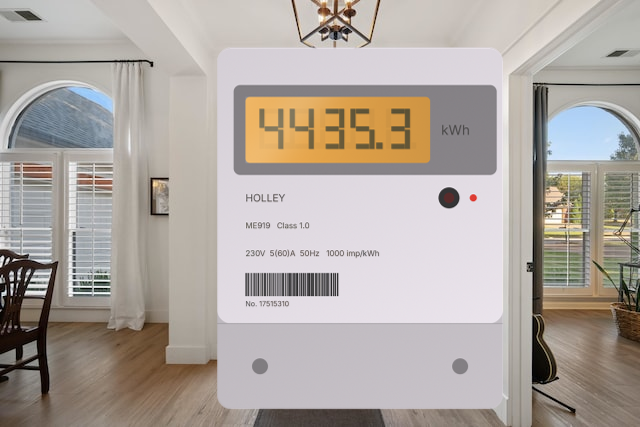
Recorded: 4435.3,kWh
